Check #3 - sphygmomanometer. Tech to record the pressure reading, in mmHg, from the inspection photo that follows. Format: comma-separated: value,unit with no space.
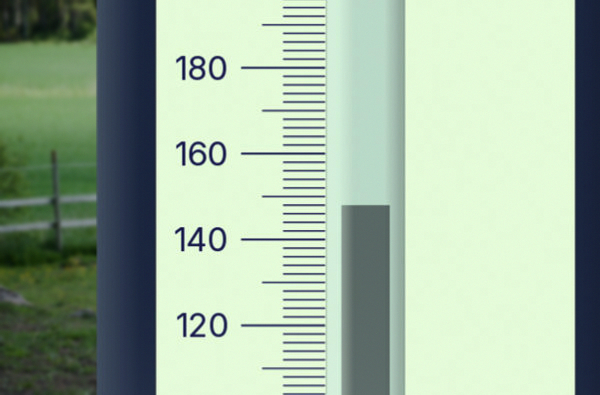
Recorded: 148,mmHg
